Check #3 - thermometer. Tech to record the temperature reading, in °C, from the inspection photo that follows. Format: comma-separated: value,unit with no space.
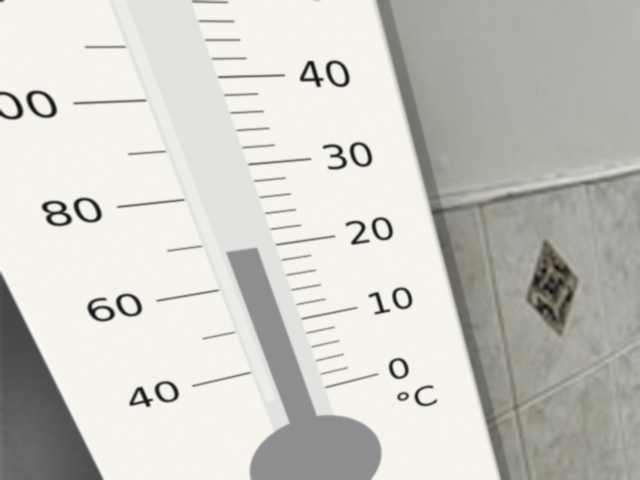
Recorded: 20,°C
